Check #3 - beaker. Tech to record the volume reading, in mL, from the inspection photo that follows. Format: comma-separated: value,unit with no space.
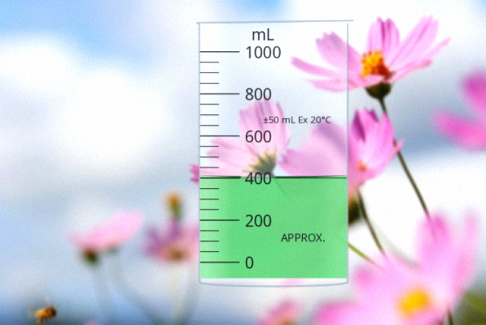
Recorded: 400,mL
